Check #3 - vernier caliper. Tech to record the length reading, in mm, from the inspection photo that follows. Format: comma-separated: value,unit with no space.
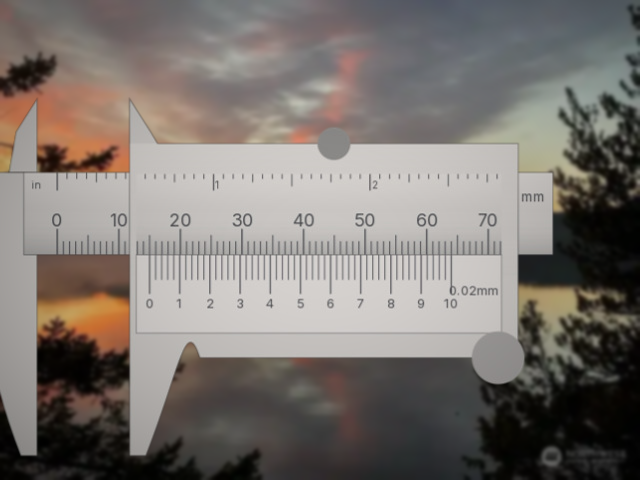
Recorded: 15.0,mm
